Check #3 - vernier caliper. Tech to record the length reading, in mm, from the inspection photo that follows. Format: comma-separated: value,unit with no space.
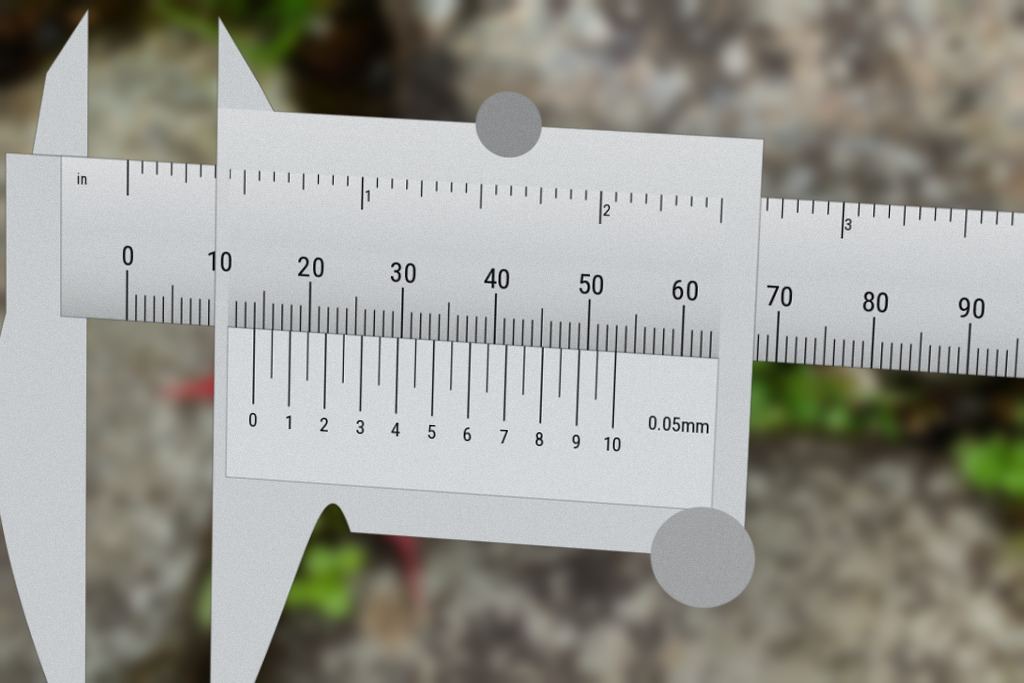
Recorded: 14.0,mm
